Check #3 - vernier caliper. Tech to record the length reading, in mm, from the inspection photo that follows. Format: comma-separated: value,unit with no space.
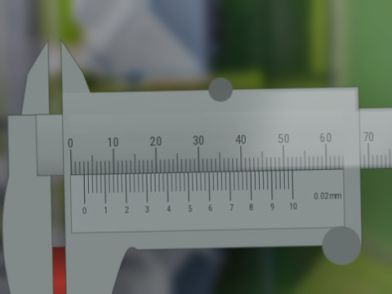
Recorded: 3.0,mm
